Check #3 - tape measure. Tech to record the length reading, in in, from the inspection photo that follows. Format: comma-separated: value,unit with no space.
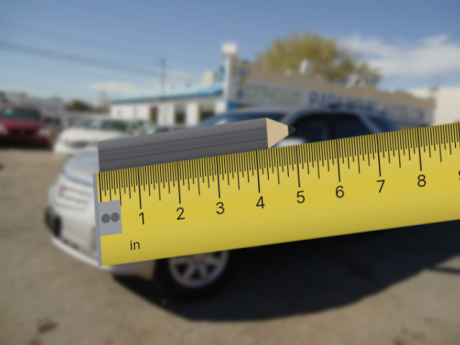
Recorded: 5,in
